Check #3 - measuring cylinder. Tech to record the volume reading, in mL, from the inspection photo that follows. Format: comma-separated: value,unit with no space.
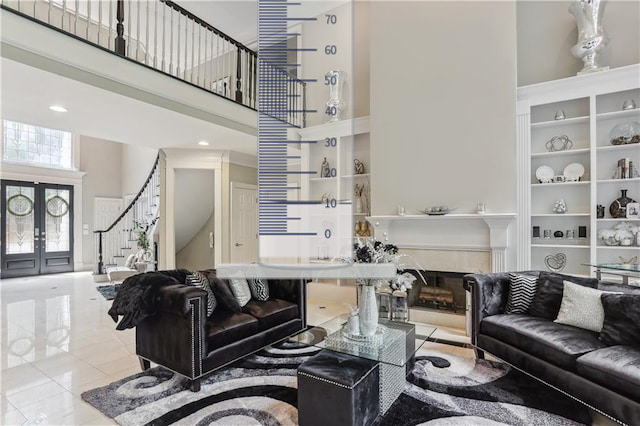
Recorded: 10,mL
